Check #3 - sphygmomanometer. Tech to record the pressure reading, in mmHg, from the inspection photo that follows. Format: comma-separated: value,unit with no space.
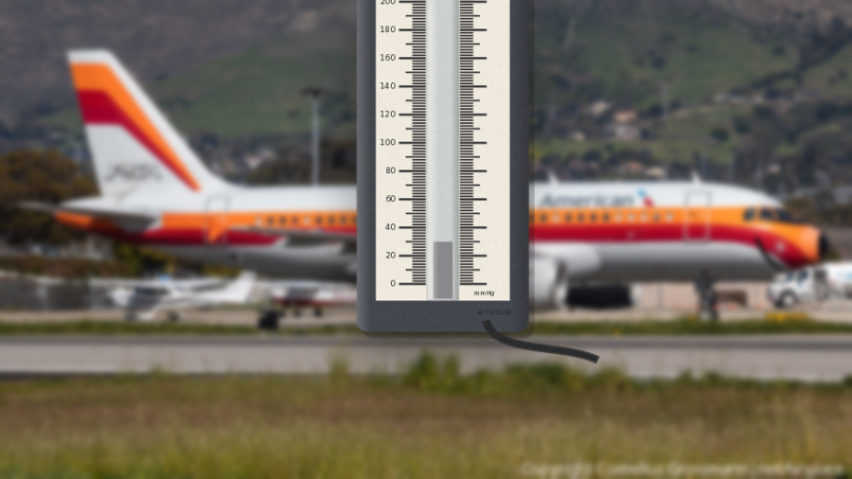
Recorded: 30,mmHg
